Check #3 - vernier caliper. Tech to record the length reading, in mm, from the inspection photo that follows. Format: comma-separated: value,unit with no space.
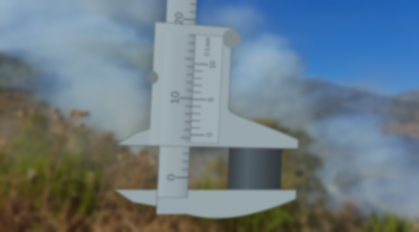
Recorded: 5.4,mm
